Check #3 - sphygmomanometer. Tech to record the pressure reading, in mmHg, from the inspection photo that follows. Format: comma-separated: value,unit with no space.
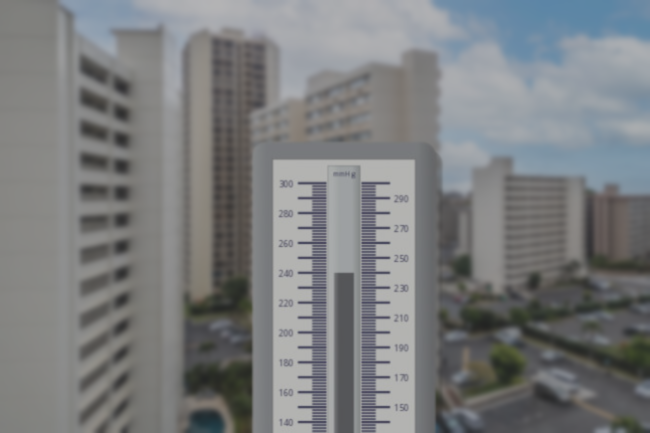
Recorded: 240,mmHg
